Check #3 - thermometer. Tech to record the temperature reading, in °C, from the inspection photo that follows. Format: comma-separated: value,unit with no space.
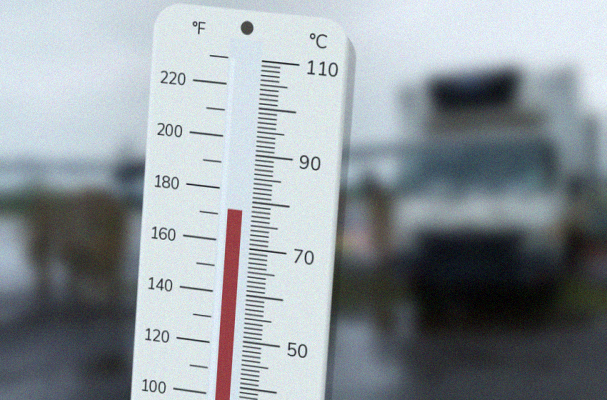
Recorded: 78,°C
